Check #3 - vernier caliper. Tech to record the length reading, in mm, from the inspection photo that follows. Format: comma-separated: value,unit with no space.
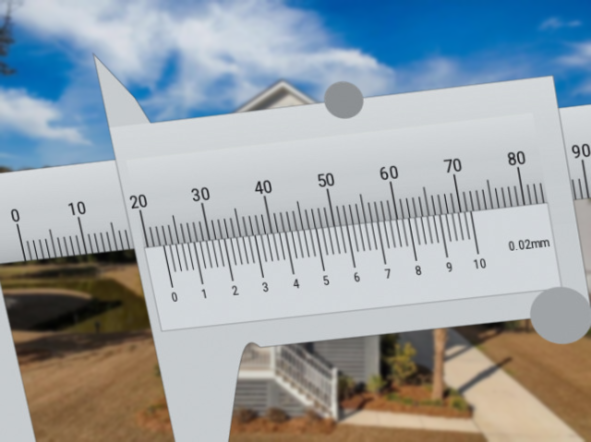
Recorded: 22.6,mm
